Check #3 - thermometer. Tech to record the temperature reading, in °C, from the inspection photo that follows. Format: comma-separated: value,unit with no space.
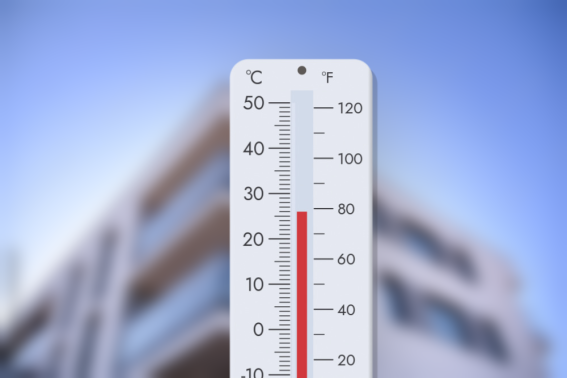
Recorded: 26,°C
